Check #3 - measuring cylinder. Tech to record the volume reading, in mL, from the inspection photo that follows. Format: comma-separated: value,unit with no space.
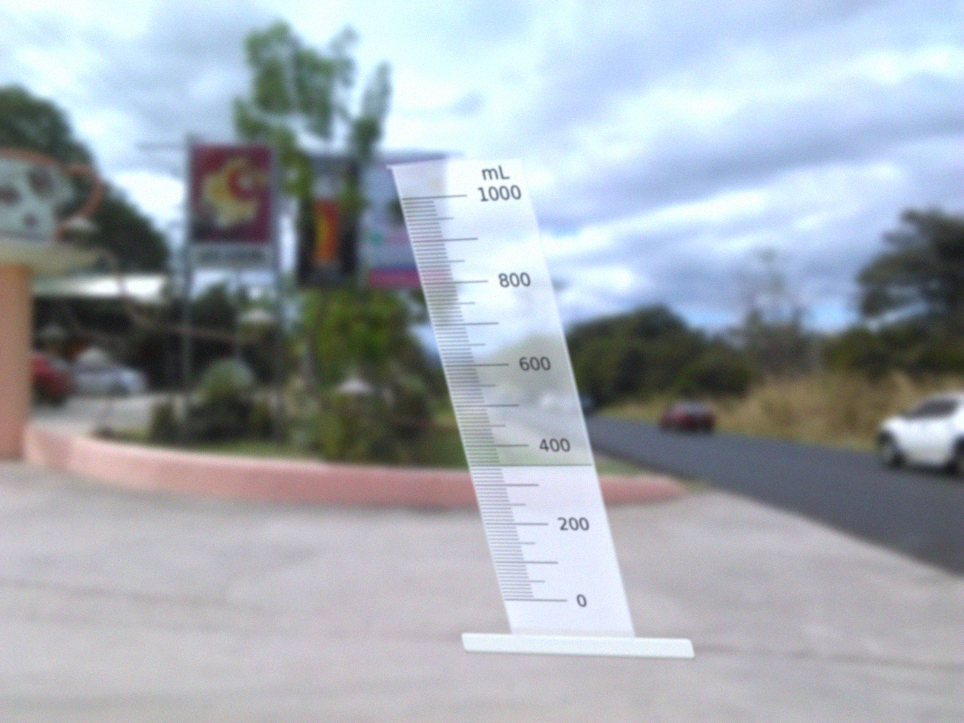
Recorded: 350,mL
